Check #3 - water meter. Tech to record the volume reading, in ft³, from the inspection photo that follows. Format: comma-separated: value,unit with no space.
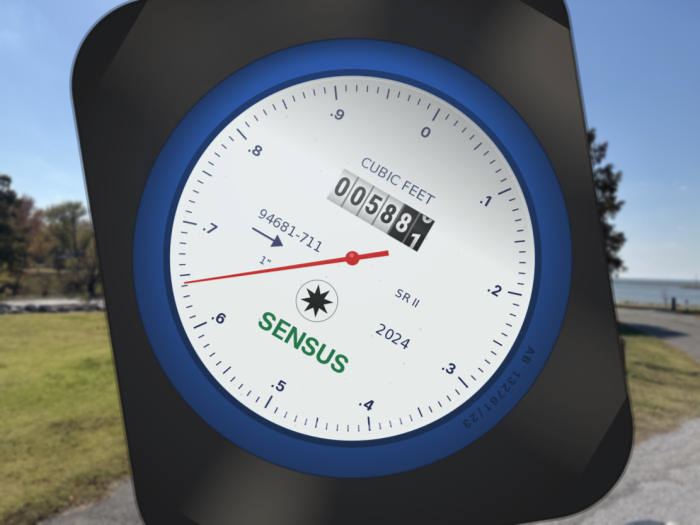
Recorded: 5880.64,ft³
